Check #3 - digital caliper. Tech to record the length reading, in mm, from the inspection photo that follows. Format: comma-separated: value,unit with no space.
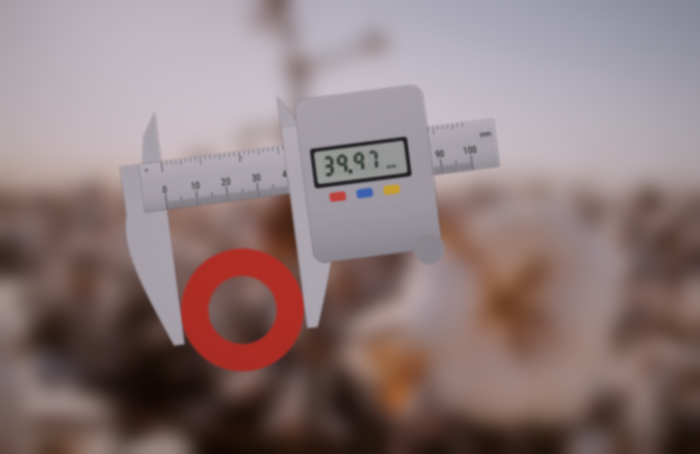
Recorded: 39.97,mm
